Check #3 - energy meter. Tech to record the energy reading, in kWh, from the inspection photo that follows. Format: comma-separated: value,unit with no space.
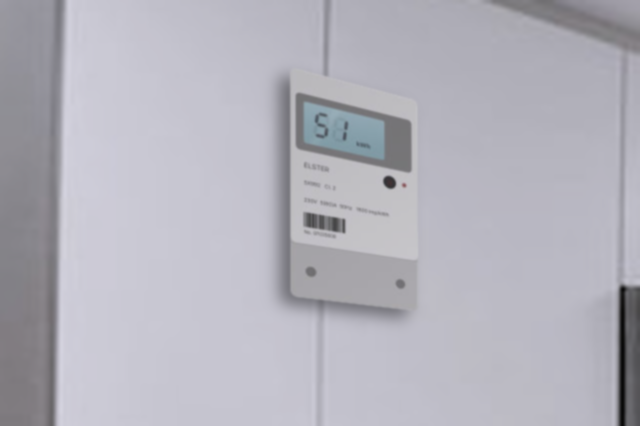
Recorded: 51,kWh
